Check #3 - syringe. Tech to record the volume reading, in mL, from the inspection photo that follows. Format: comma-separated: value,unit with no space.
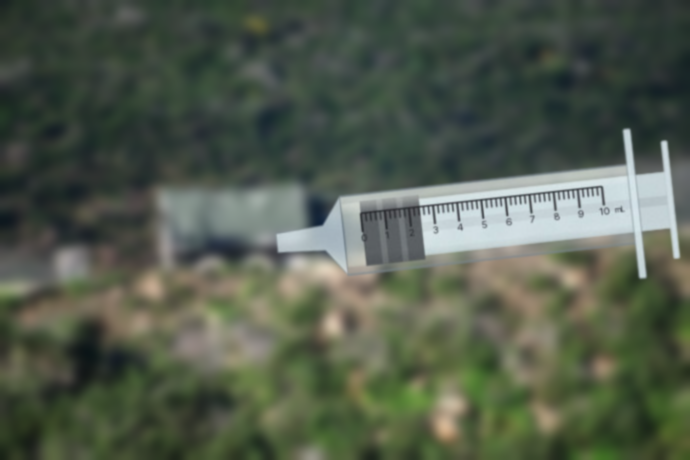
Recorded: 0,mL
